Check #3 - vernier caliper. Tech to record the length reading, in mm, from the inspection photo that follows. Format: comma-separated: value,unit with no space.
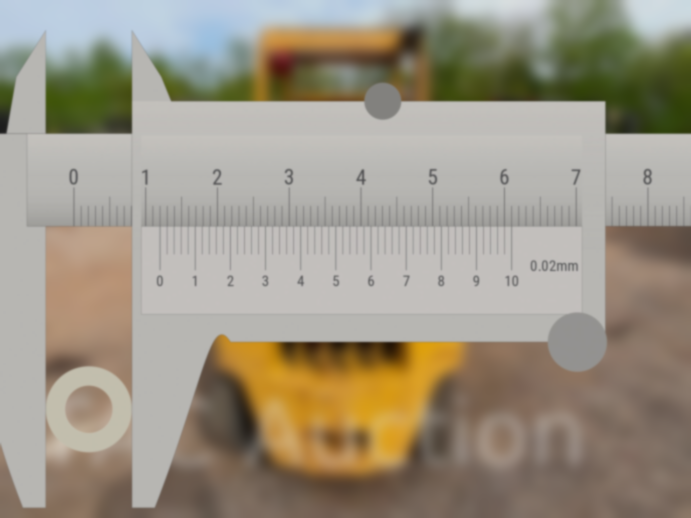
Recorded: 12.0,mm
